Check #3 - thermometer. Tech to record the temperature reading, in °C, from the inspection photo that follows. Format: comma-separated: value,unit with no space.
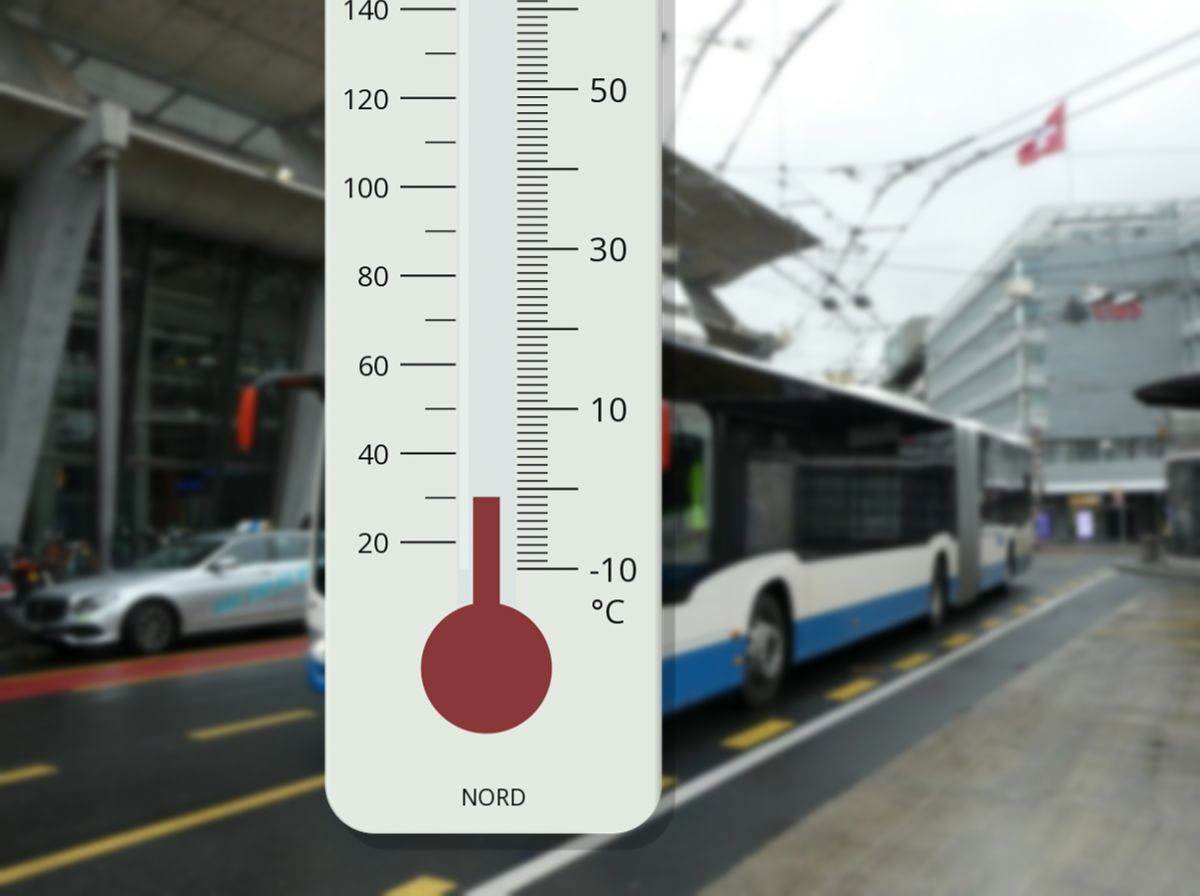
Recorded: -1,°C
